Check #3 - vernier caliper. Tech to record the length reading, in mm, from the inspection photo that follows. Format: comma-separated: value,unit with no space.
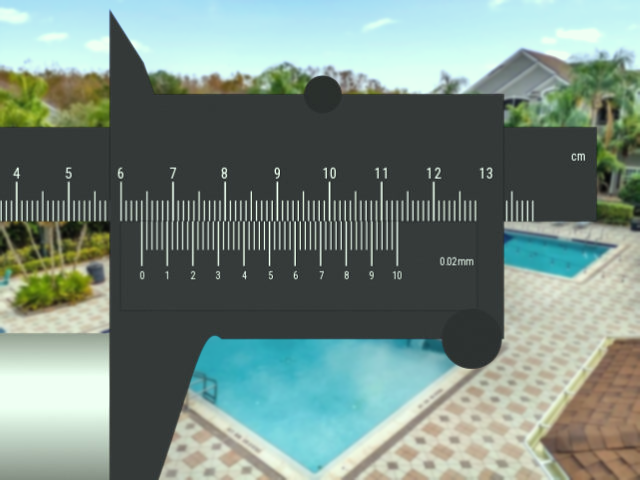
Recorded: 64.0,mm
